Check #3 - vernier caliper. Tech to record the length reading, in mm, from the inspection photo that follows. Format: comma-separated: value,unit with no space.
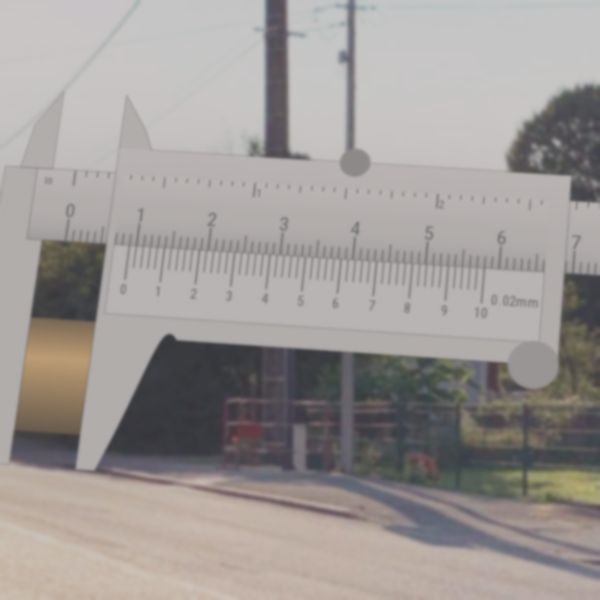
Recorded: 9.0,mm
